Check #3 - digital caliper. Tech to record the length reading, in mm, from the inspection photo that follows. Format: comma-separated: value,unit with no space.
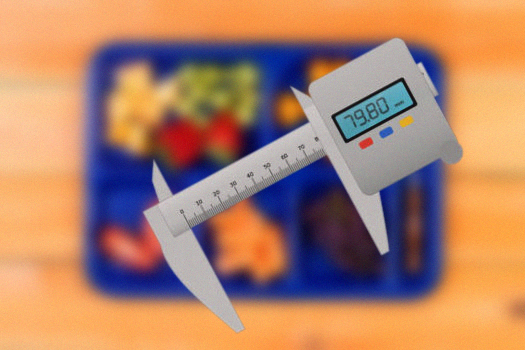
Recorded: 79.80,mm
